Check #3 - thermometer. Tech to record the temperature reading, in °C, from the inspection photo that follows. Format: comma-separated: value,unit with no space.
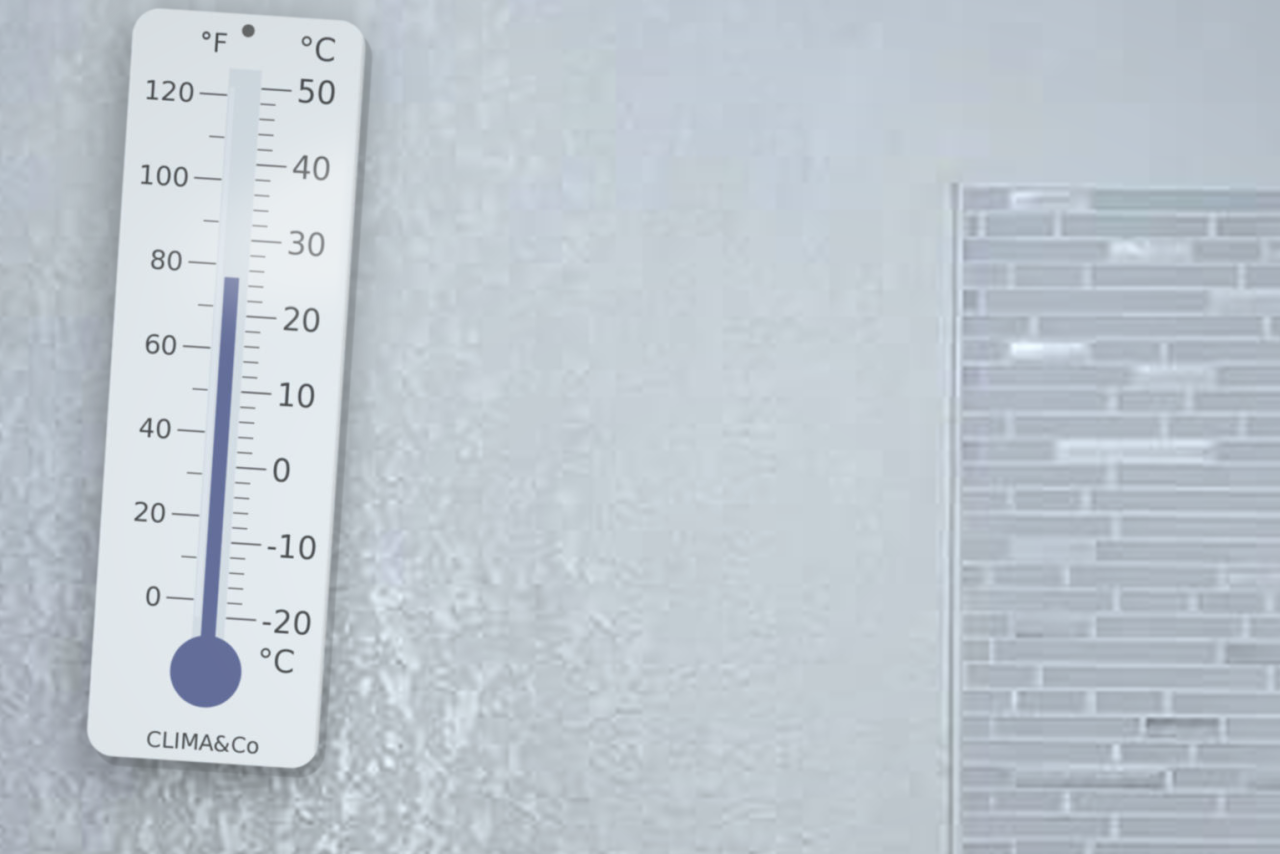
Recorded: 25,°C
